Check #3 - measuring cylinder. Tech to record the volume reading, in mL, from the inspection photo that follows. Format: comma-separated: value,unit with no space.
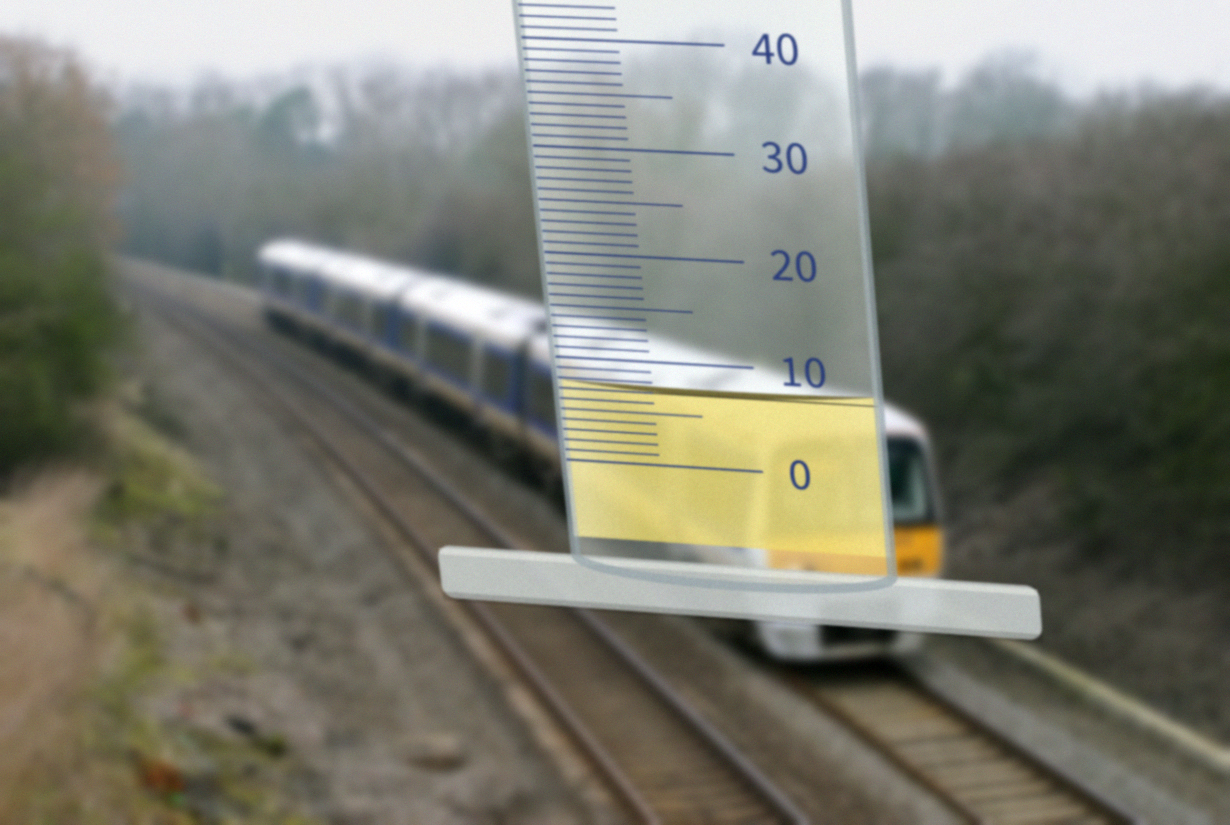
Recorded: 7,mL
